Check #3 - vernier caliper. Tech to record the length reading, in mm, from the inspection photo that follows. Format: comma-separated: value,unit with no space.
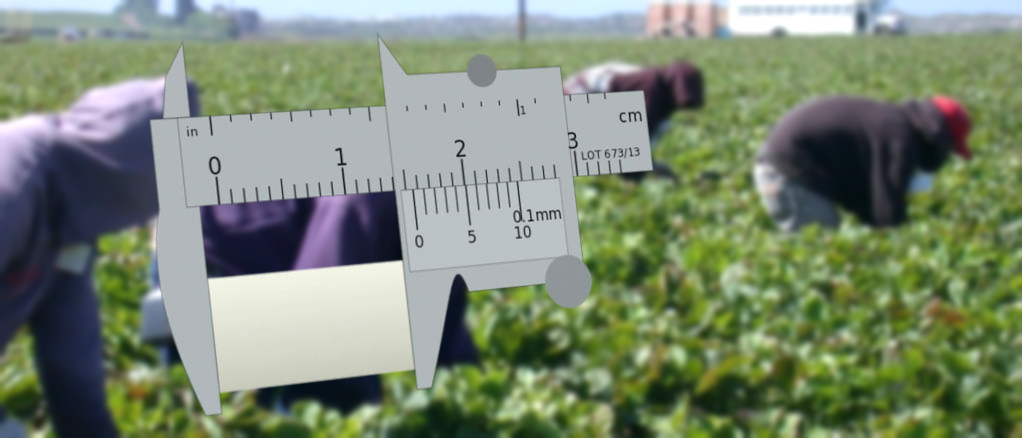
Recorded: 15.6,mm
